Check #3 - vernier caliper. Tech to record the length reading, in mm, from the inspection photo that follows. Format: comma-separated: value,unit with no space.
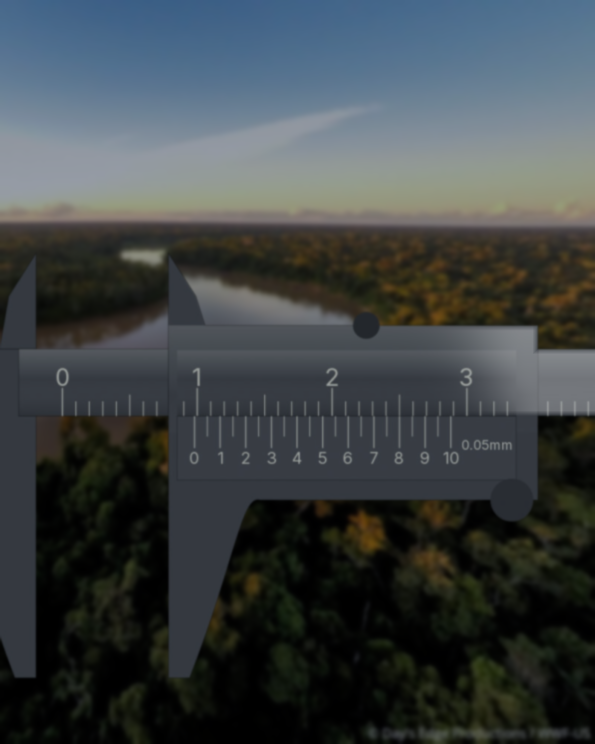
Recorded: 9.8,mm
